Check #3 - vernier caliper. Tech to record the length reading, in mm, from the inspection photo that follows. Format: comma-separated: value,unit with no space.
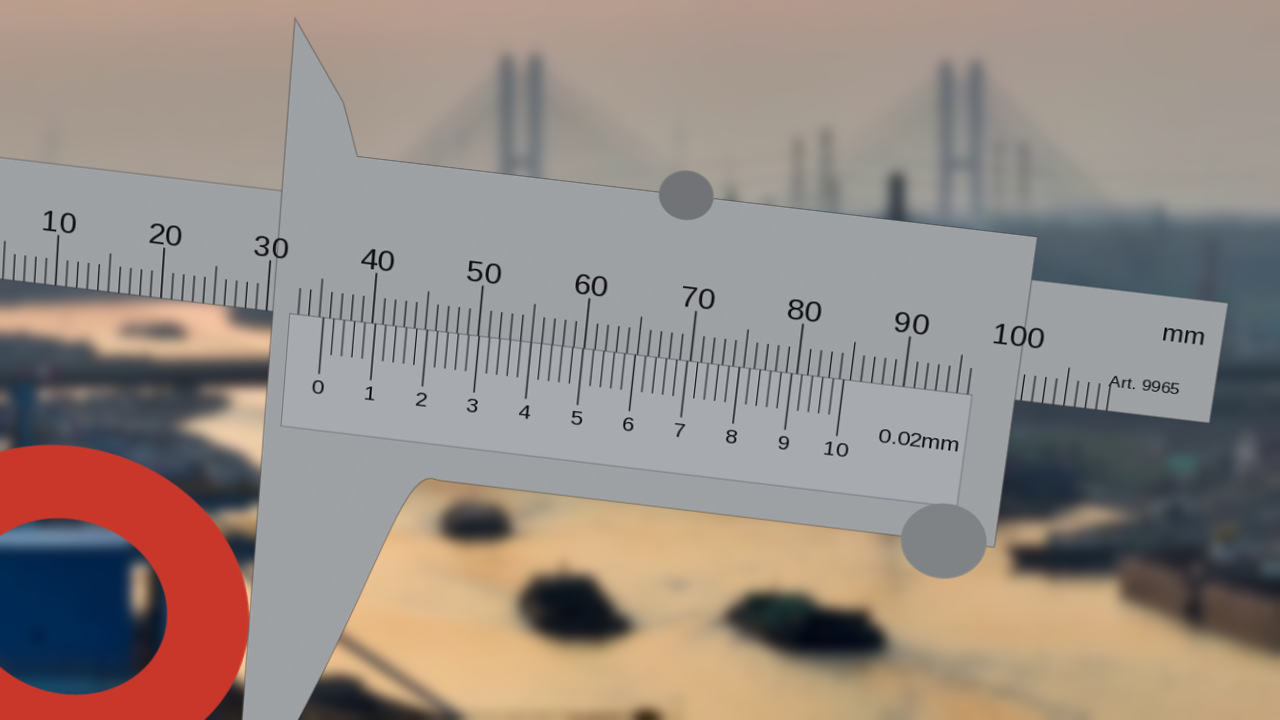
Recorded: 35.4,mm
